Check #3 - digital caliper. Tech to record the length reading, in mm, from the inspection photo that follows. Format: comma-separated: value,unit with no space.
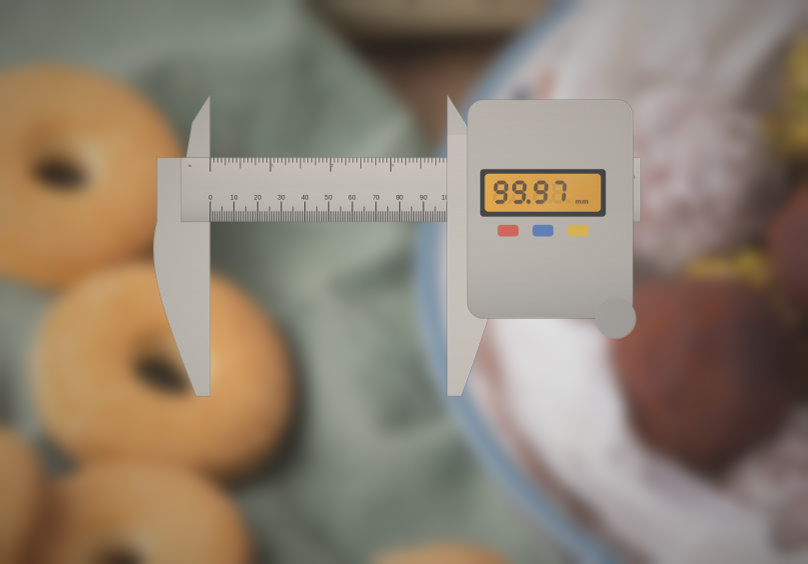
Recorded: 99.97,mm
